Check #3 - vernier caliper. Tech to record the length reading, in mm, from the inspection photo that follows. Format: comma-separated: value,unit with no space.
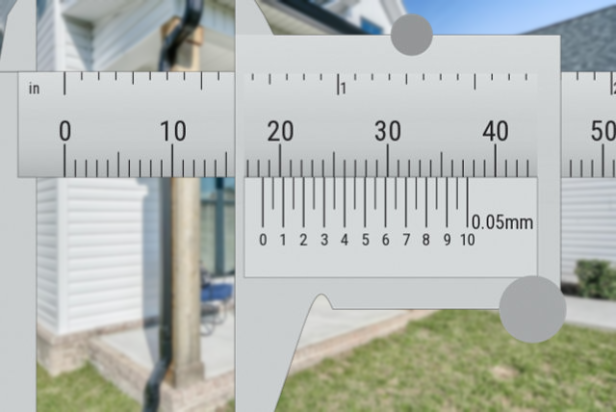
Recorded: 18.4,mm
